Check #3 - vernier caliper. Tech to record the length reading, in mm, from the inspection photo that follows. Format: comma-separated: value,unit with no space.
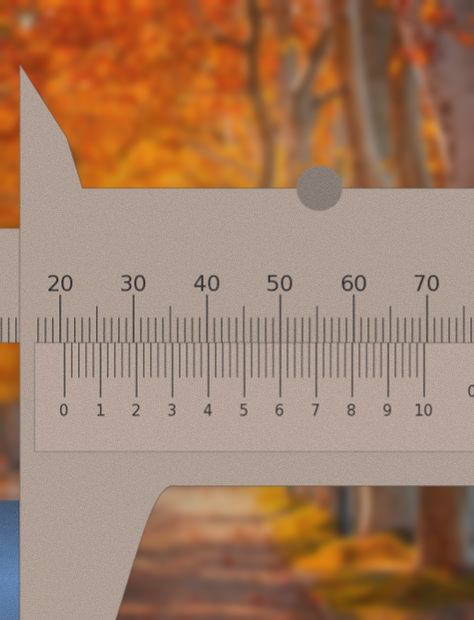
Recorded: 20.6,mm
